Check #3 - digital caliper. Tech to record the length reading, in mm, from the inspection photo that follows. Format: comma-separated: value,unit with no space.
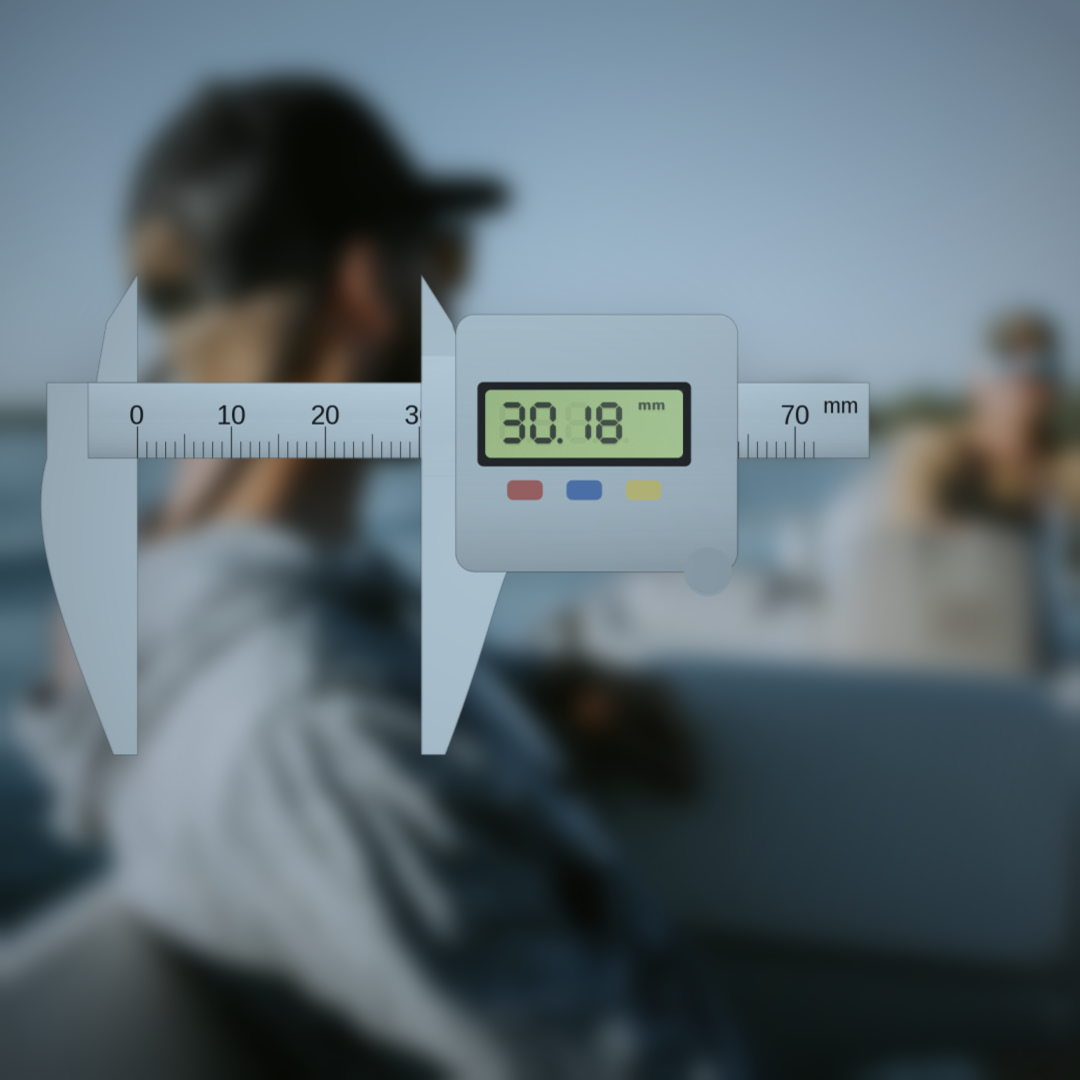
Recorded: 30.18,mm
